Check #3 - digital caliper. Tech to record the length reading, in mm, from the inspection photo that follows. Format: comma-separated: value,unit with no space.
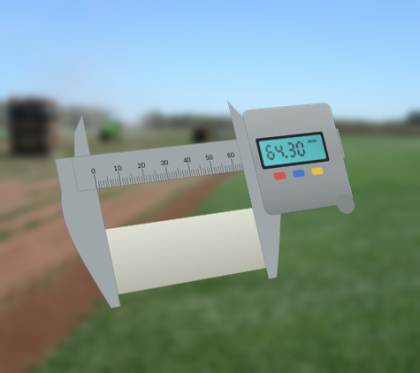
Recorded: 64.30,mm
